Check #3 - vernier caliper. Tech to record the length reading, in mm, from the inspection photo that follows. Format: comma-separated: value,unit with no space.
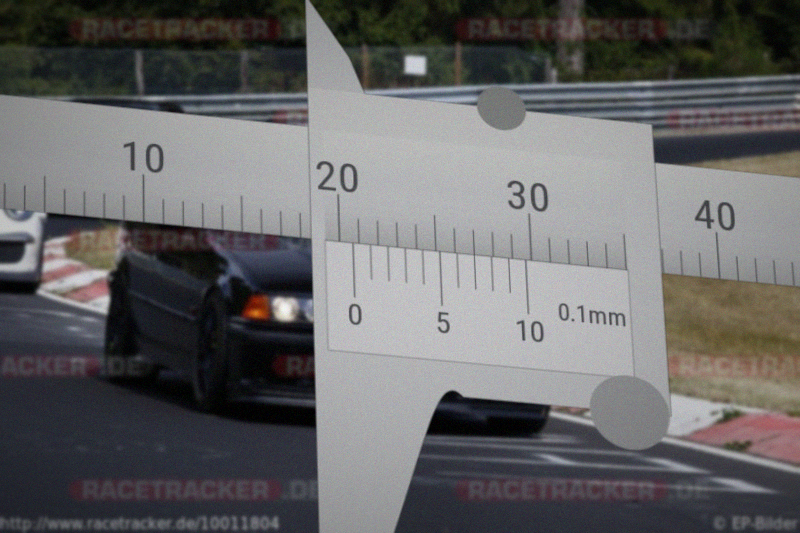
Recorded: 20.7,mm
